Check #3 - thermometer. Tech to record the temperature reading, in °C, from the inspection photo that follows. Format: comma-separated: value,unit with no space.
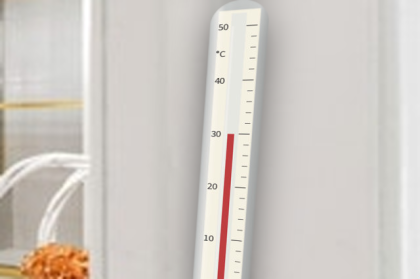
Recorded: 30,°C
